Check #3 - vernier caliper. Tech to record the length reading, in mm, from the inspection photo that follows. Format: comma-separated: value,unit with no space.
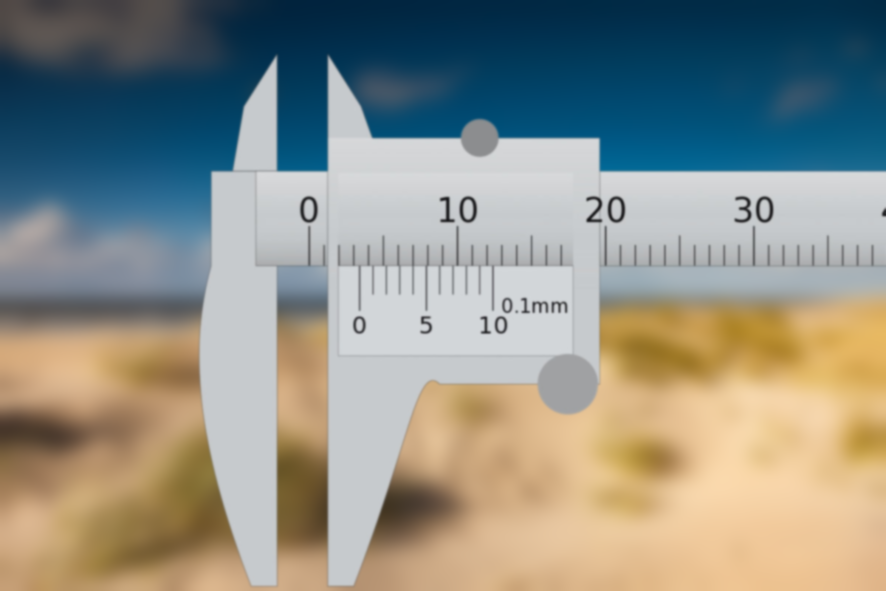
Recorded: 3.4,mm
